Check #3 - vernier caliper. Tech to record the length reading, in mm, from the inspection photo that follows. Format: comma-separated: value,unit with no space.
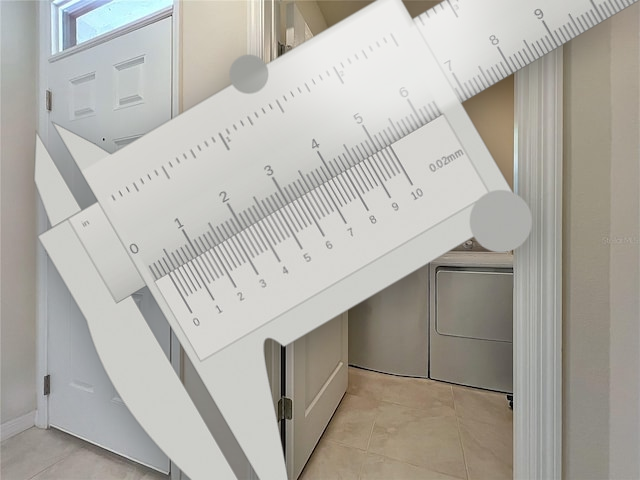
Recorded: 3.5,mm
